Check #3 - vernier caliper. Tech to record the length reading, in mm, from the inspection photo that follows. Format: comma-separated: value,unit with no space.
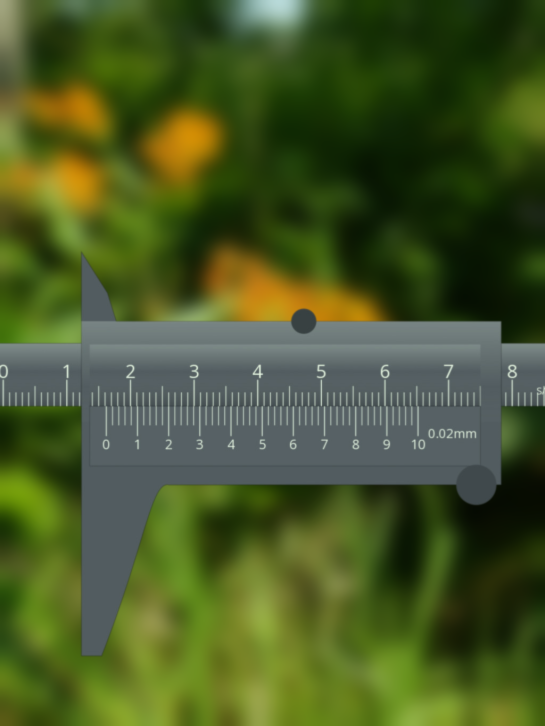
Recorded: 16.2,mm
